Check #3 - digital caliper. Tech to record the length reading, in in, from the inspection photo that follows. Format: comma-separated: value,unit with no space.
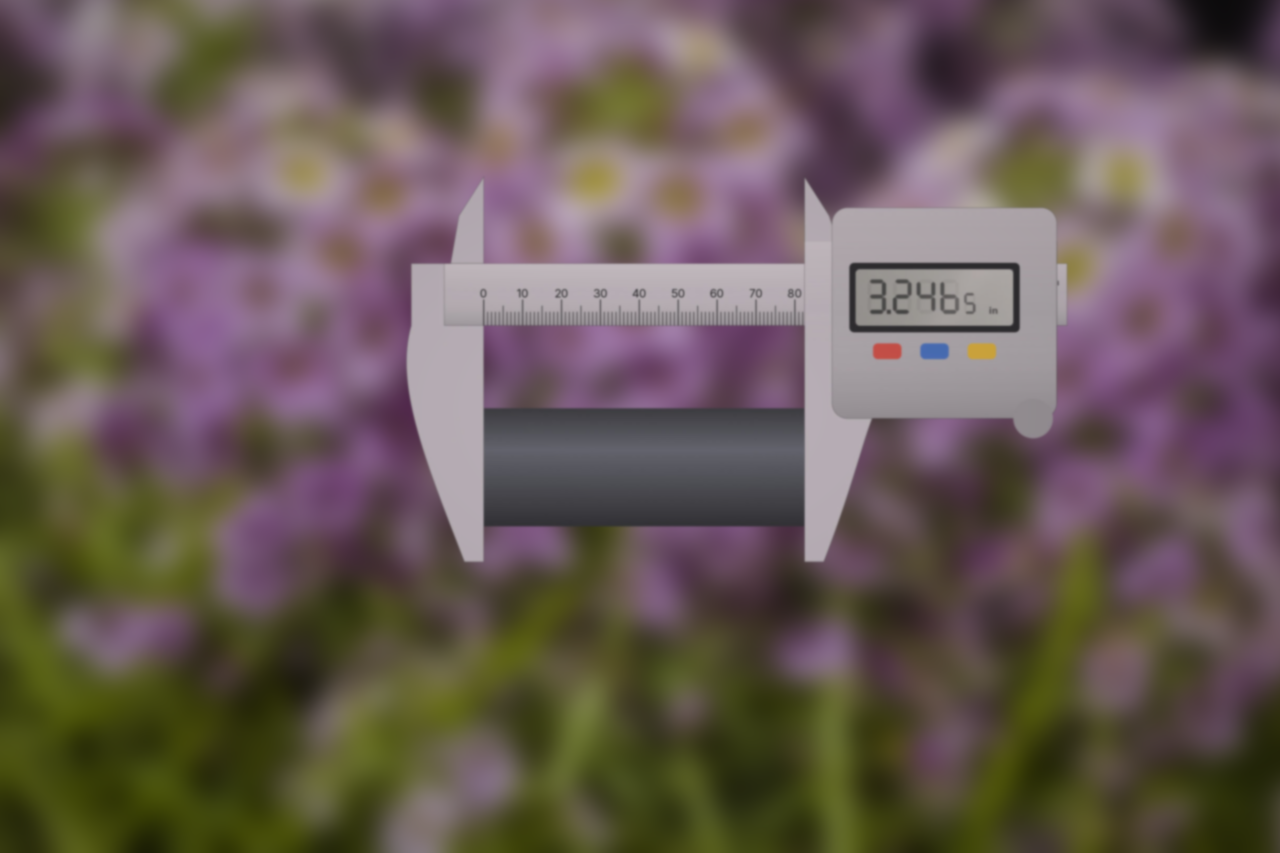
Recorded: 3.2465,in
